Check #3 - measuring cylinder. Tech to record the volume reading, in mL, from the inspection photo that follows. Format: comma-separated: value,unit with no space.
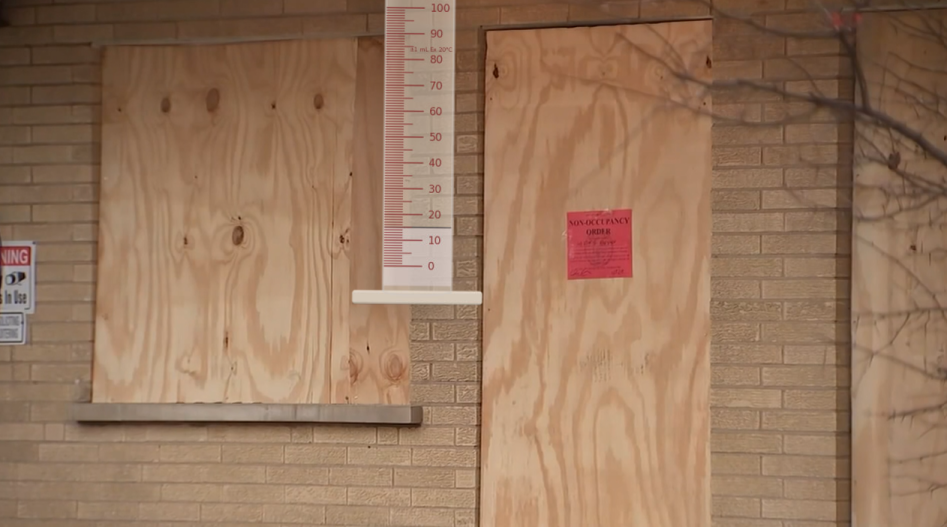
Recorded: 15,mL
